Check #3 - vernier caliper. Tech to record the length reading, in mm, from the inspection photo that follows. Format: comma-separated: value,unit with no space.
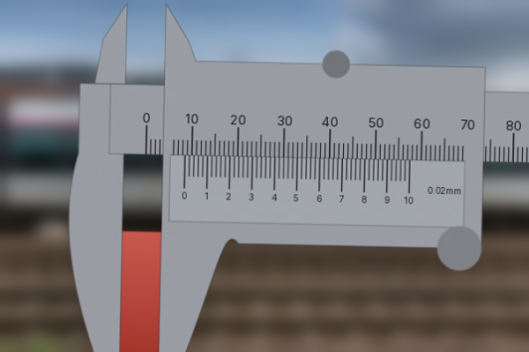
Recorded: 8.5,mm
